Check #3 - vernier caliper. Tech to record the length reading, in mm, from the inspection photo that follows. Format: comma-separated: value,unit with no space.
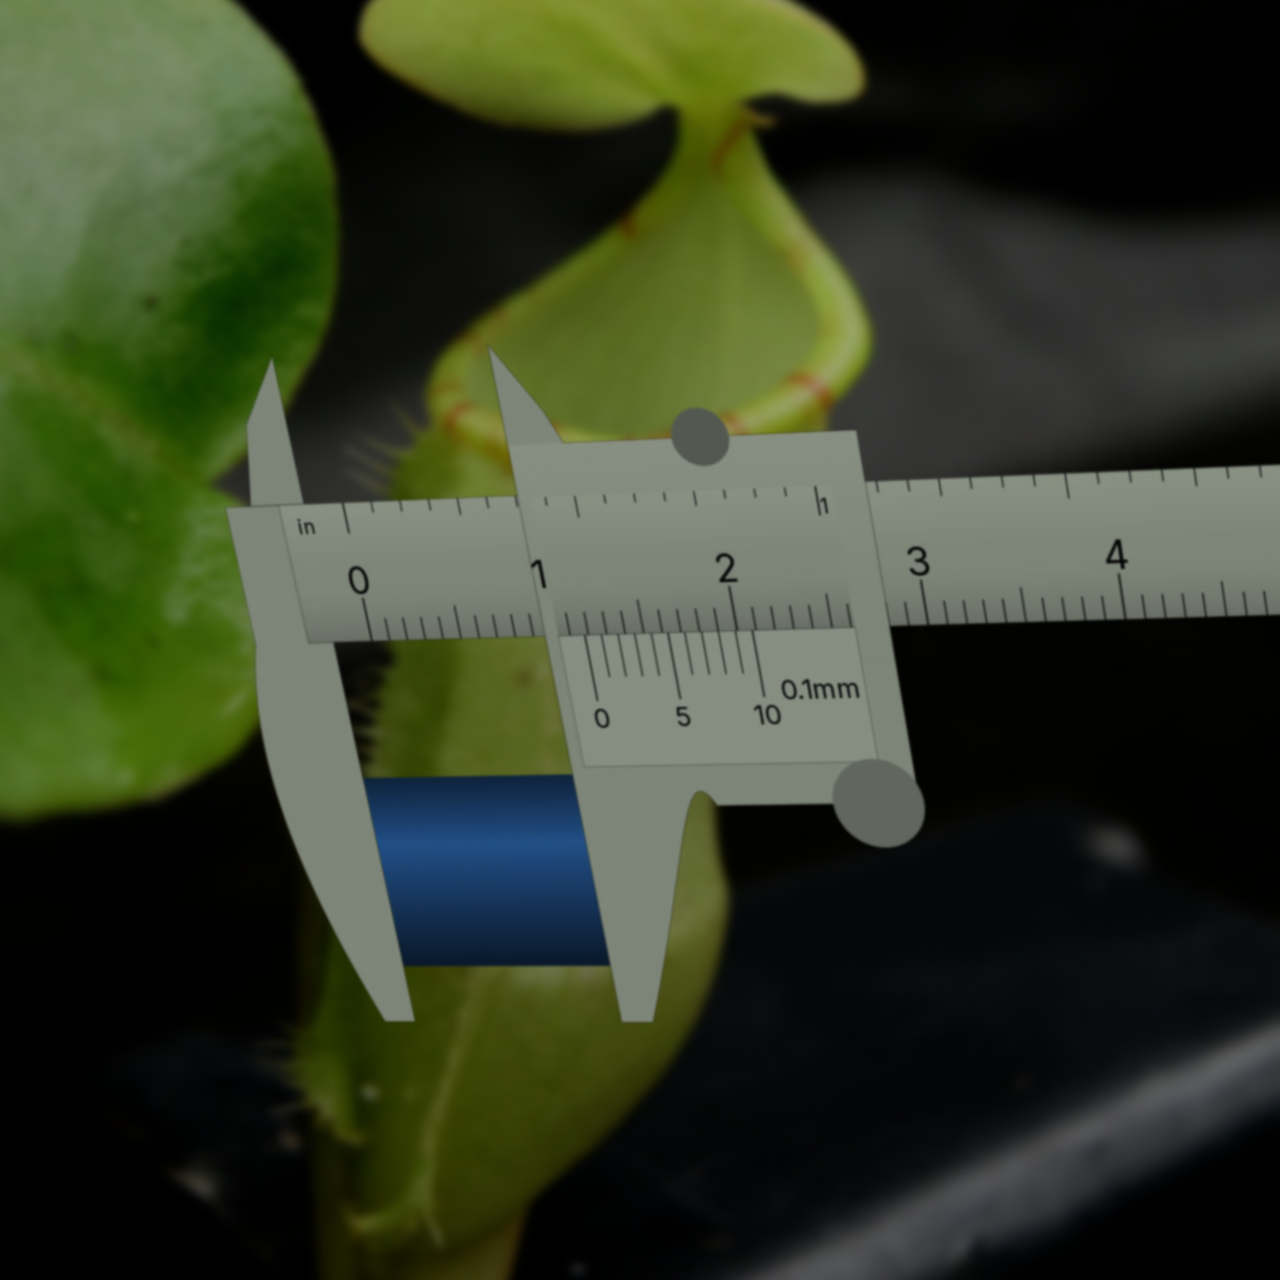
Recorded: 11.8,mm
